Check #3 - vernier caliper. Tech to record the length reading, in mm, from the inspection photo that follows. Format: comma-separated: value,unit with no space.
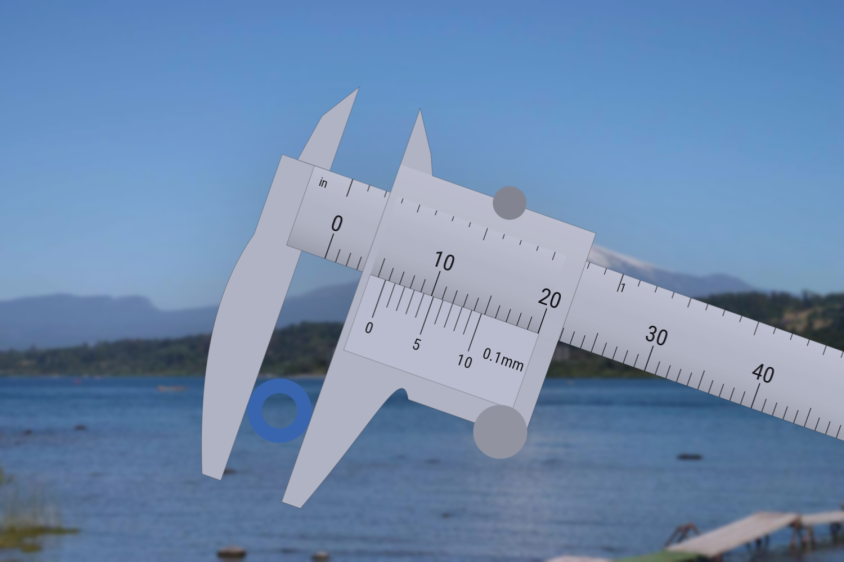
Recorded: 5.7,mm
